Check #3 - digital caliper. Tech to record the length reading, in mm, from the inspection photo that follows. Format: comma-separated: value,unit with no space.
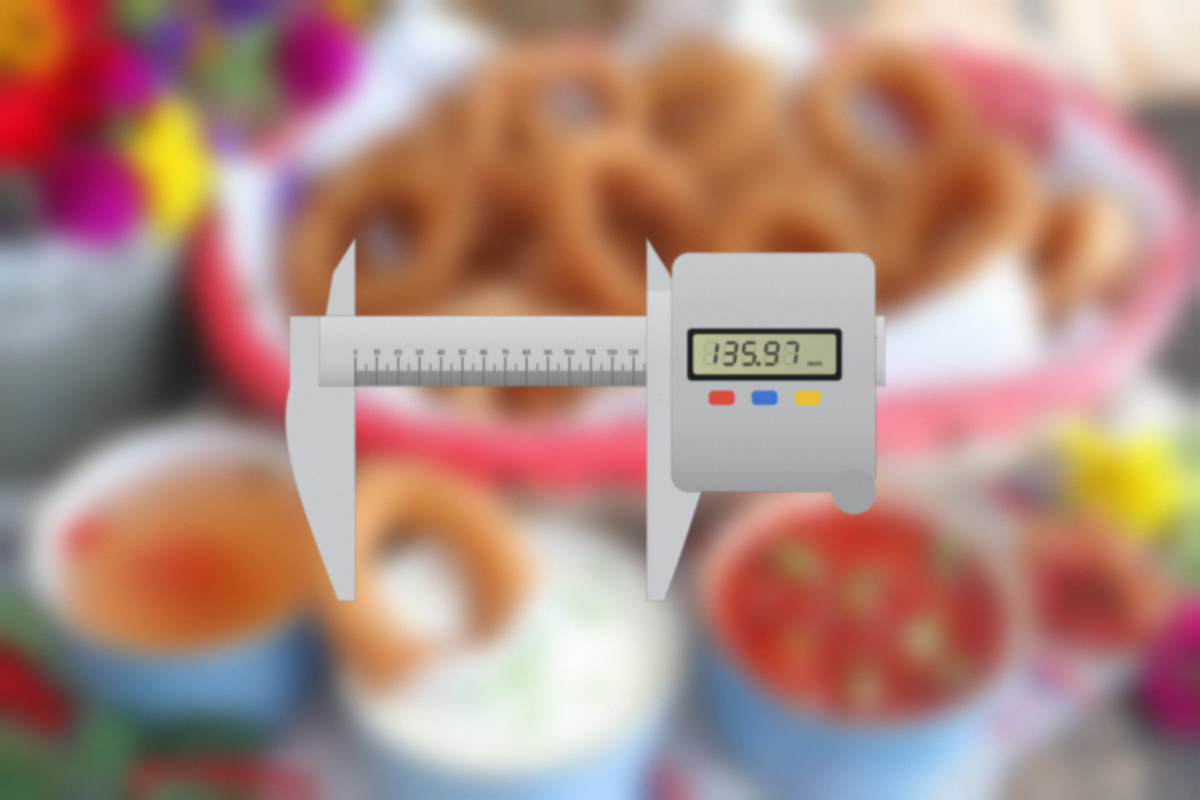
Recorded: 135.97,mm
